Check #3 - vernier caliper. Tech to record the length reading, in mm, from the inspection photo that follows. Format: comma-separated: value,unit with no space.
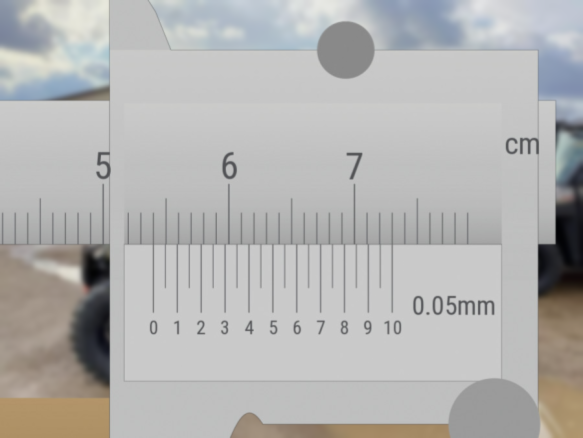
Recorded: 54.0,mm
